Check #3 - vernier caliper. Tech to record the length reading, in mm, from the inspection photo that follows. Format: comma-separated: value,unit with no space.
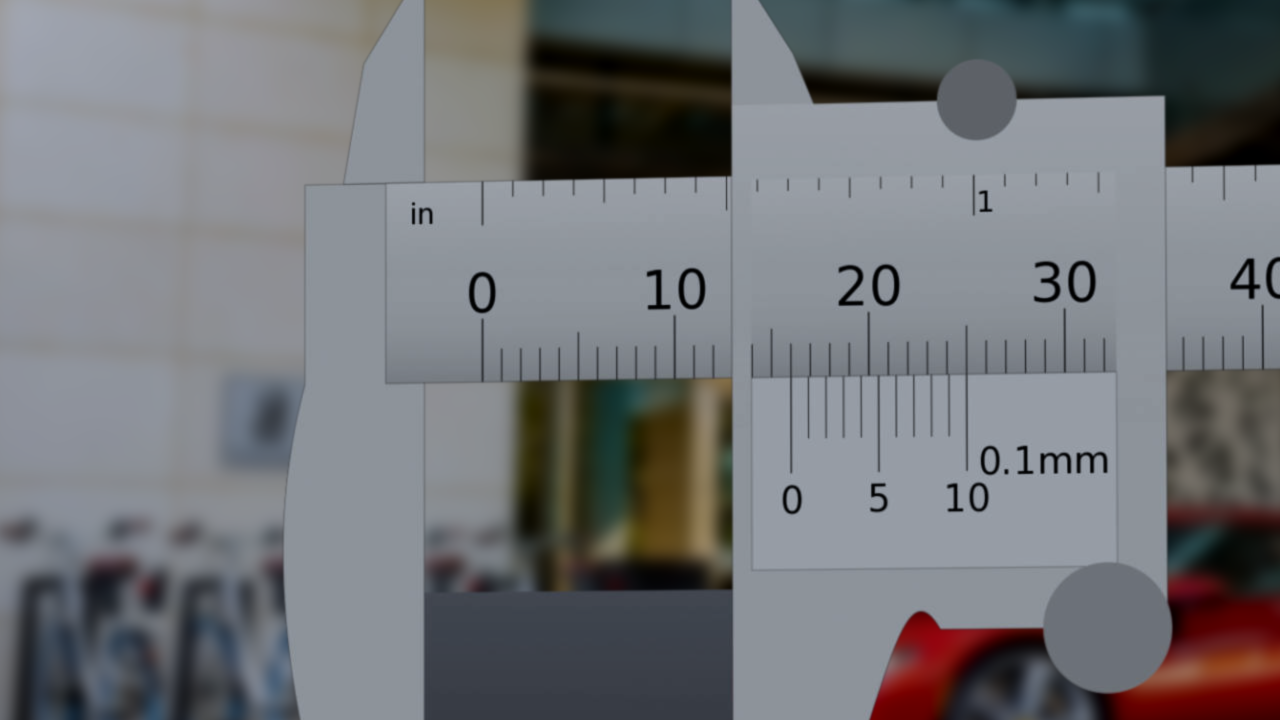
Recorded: 16.0,mm
